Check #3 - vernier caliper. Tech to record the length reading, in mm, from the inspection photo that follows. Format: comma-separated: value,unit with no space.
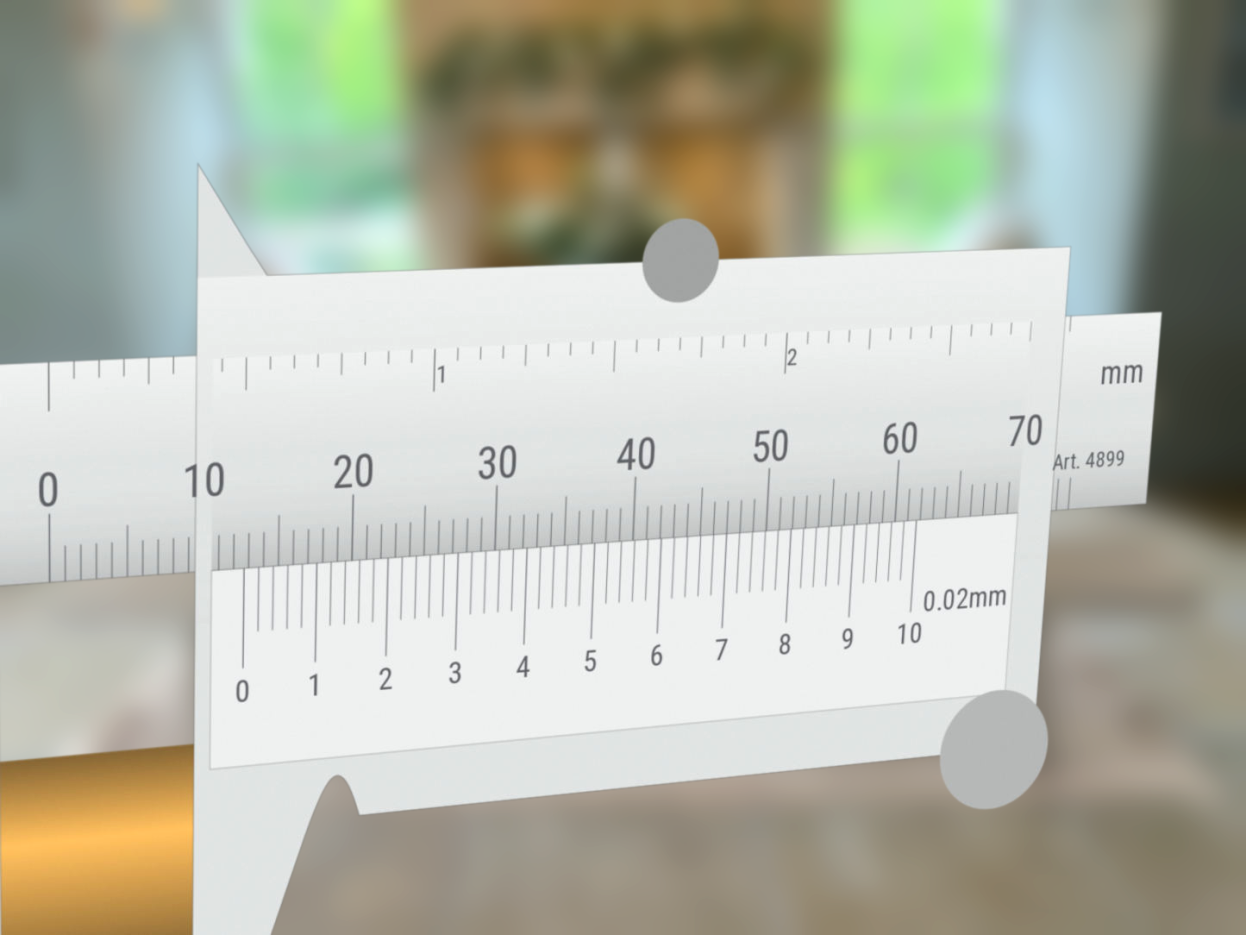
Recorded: 12.7,mm
